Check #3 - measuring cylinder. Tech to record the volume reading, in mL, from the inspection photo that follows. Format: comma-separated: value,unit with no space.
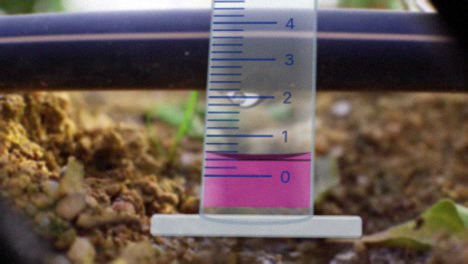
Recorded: 0.4,mL
